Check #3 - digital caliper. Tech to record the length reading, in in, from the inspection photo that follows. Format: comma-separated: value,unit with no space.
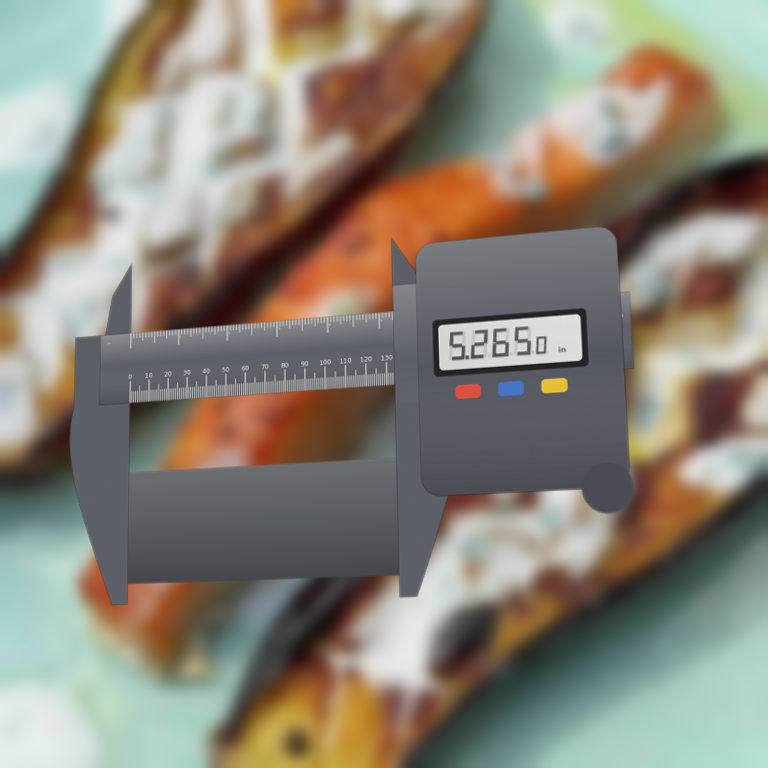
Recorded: 5.2650,in
